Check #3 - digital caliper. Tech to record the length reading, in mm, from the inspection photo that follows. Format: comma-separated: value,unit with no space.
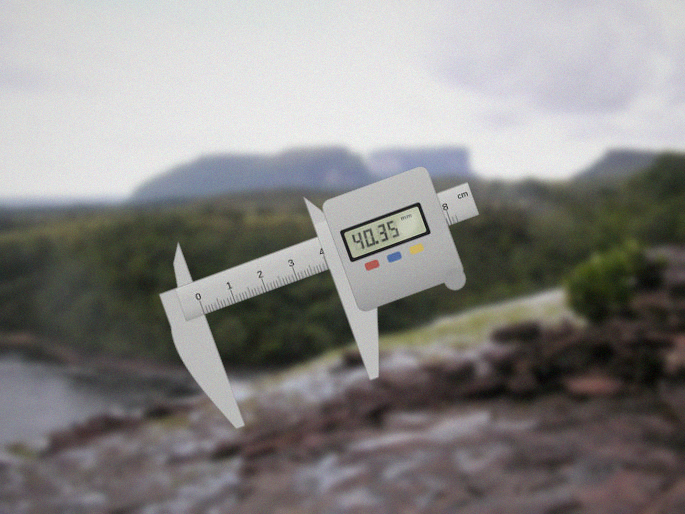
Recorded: 40.35,mm
